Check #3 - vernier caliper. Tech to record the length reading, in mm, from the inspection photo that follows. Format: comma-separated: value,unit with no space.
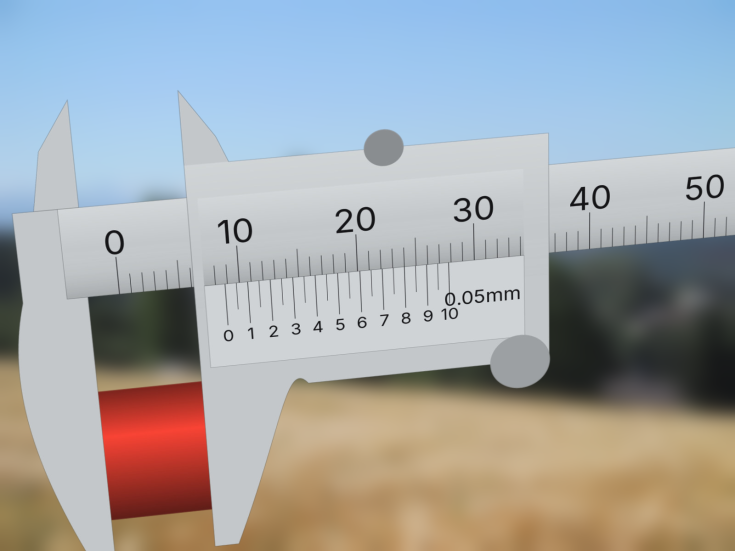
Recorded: 8.8,mm
